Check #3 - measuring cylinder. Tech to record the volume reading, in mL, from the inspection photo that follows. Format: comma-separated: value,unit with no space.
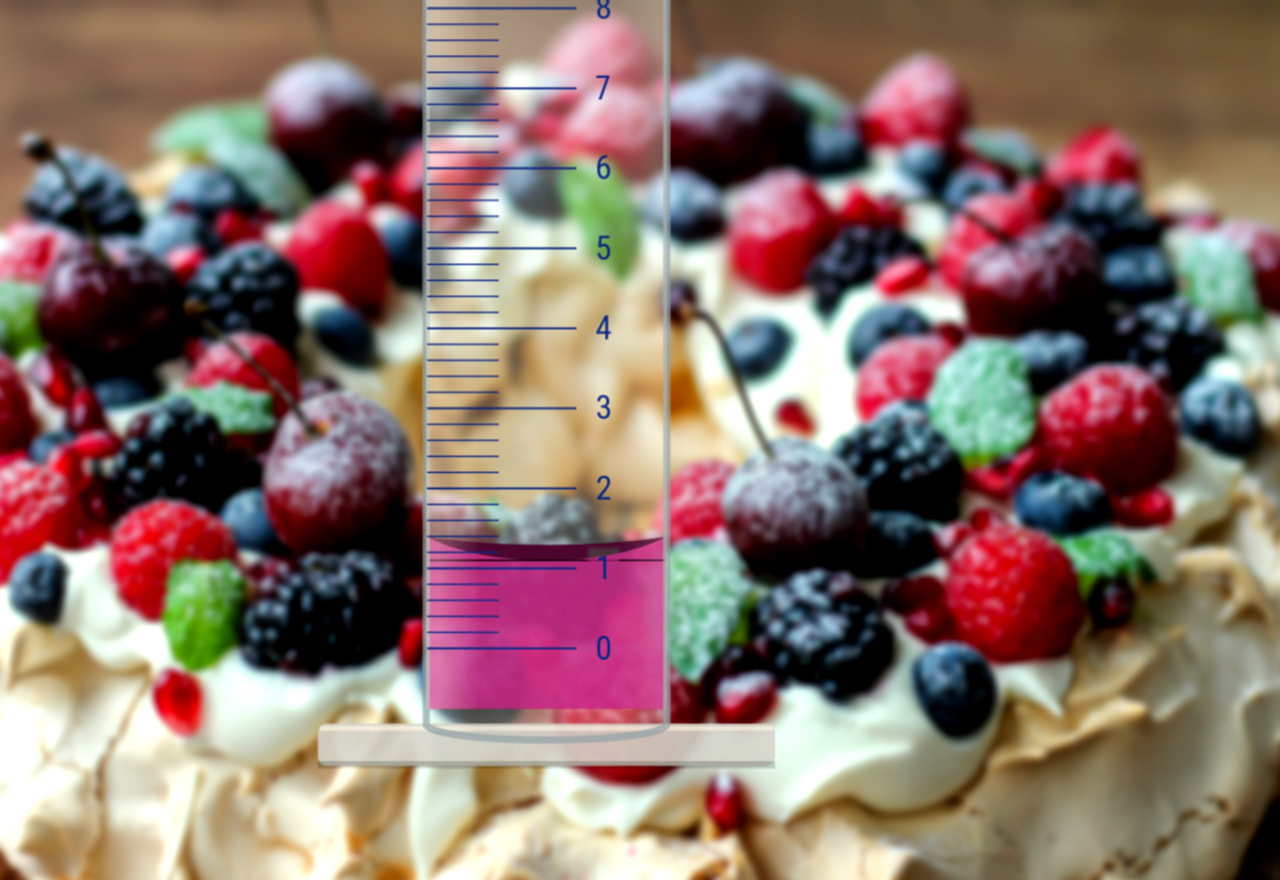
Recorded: 1.1,mL
